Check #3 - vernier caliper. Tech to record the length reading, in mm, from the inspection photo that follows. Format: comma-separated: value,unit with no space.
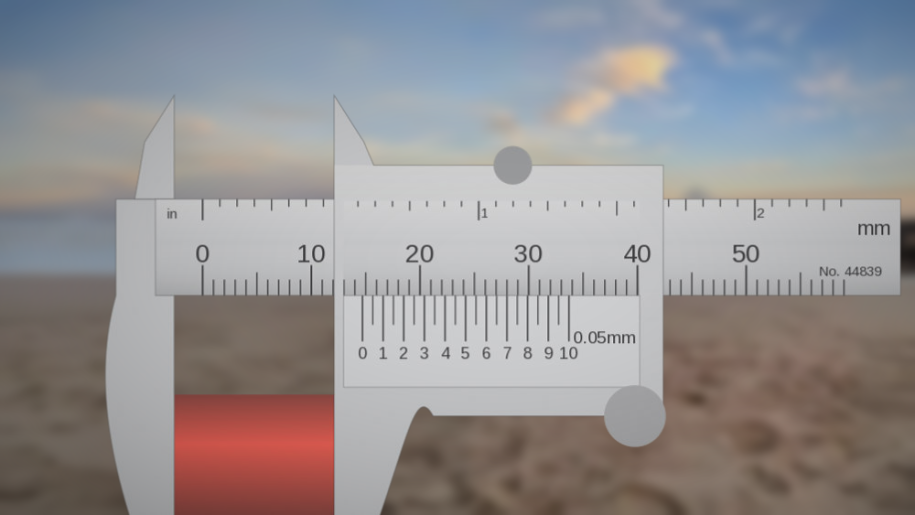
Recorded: 14.7,mm
